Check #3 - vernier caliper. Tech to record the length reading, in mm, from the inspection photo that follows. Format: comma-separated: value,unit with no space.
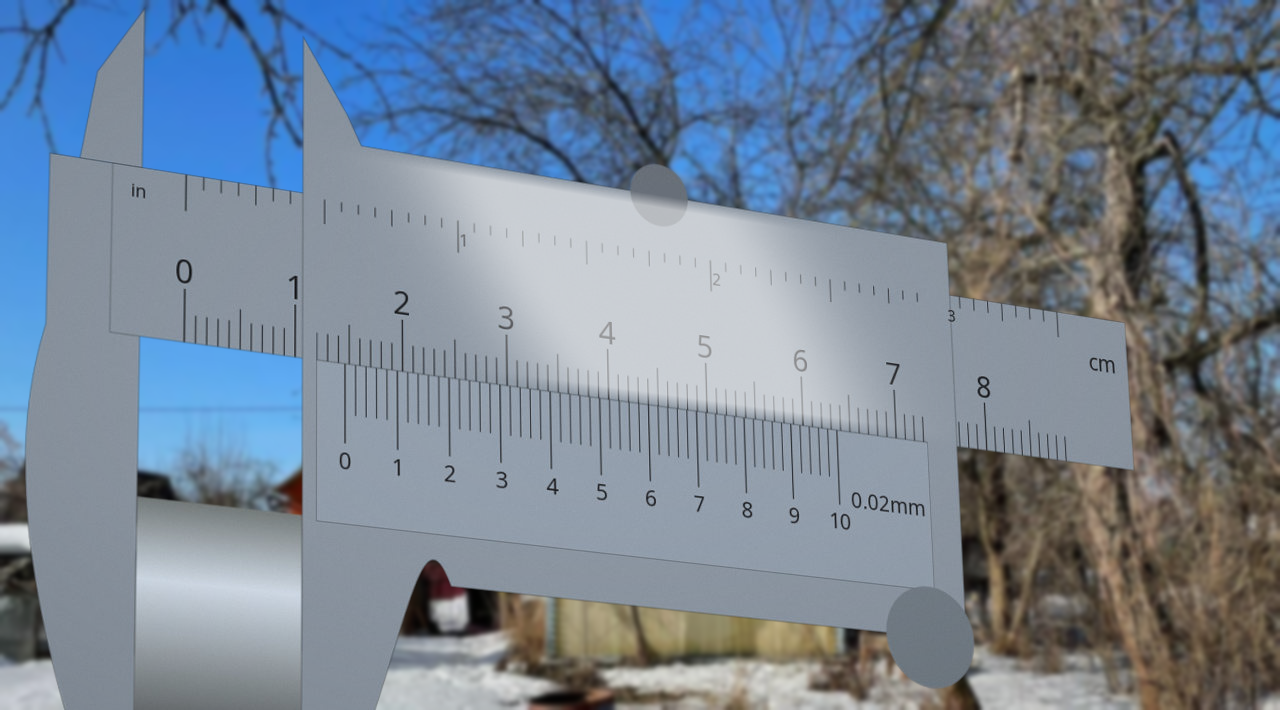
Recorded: 14.6,mm
